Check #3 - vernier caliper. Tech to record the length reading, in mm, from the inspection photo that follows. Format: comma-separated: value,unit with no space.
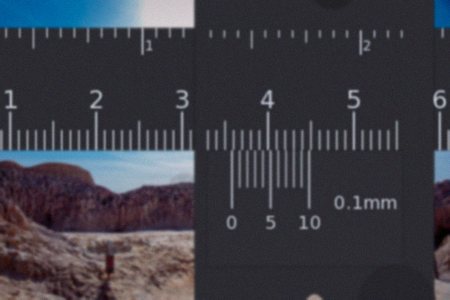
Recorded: 35.8,mm
